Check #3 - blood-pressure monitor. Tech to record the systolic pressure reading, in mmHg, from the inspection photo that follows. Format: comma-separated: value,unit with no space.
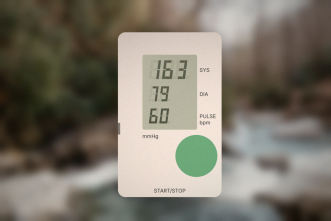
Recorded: 163,mmHg
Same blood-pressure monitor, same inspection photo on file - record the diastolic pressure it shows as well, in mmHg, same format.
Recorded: 79,mmHg
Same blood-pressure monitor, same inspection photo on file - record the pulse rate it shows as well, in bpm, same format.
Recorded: 60,bpm
